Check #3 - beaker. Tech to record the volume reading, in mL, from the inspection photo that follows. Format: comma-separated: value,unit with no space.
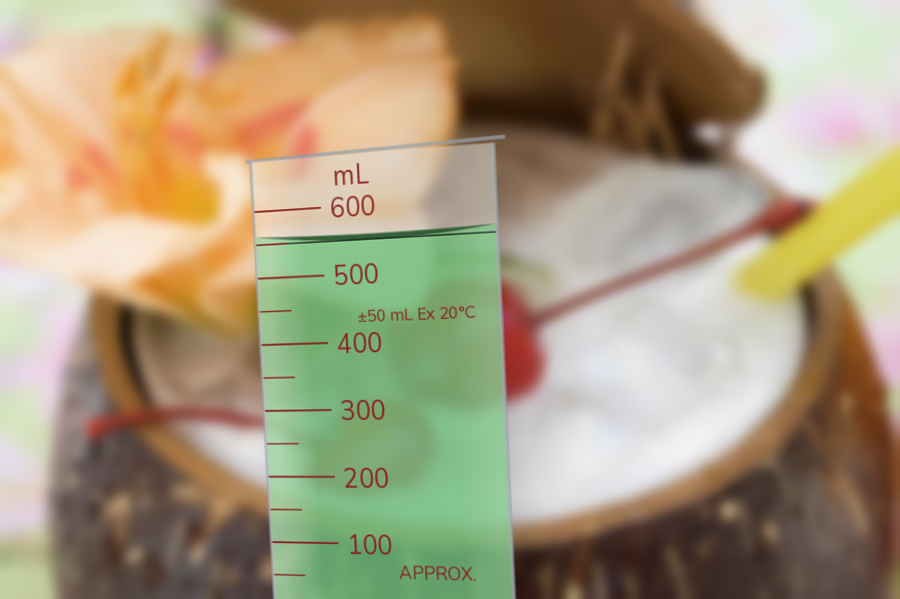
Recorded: 550,mL
